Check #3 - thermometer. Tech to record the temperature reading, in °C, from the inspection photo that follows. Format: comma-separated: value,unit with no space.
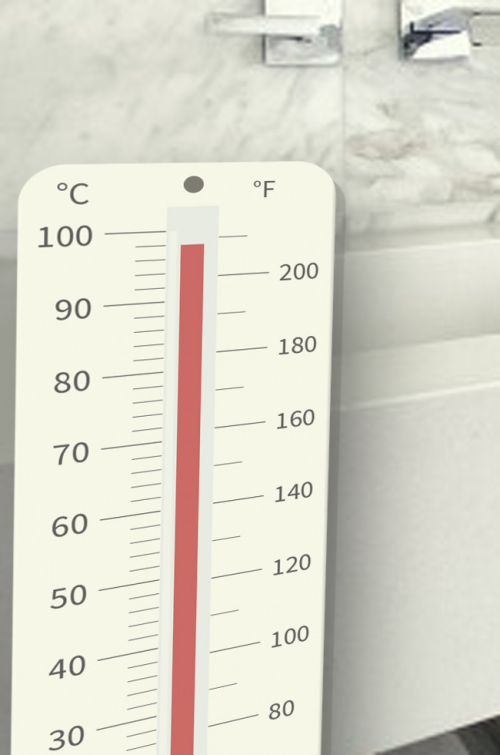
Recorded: 98,°C
